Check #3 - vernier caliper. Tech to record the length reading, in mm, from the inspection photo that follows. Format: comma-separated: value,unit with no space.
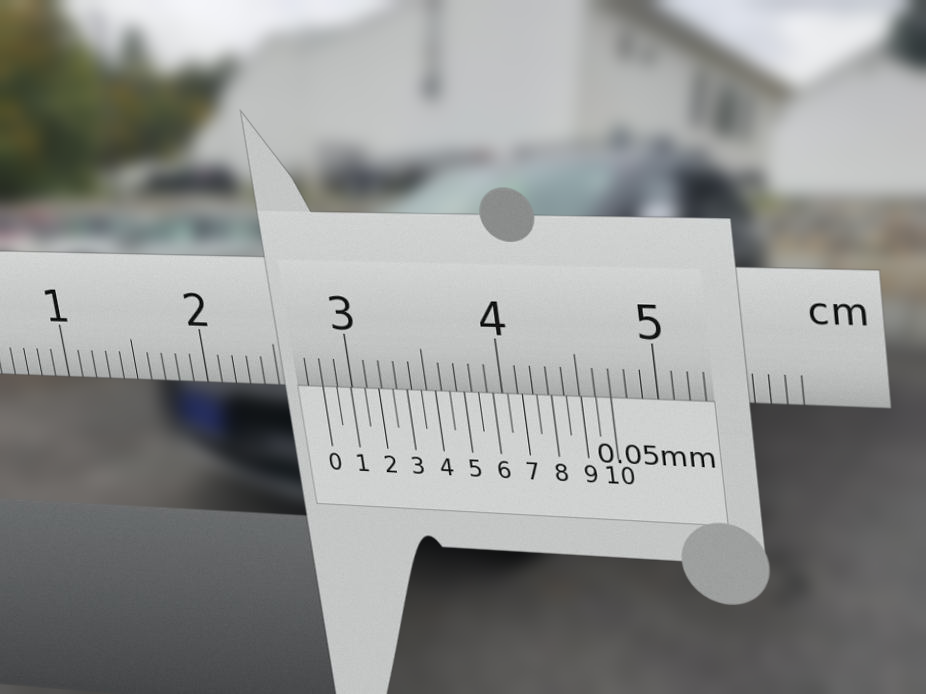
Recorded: 28.0,mm
